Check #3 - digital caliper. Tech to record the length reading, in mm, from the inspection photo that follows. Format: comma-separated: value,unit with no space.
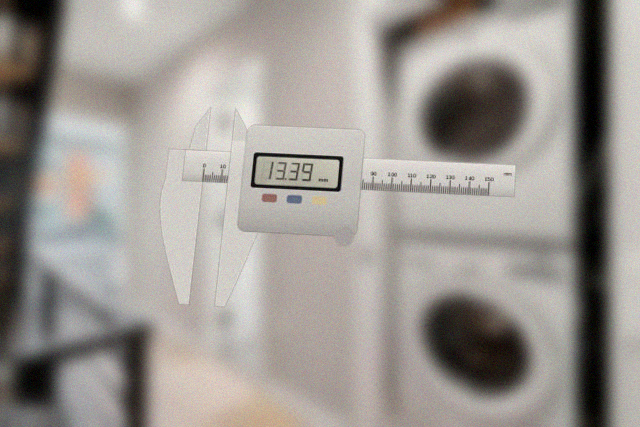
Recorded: 13.39,mm
